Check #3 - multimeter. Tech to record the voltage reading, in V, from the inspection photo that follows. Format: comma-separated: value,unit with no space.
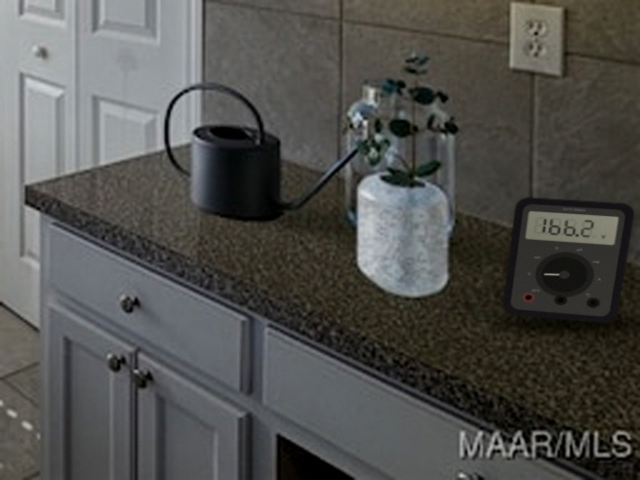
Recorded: 166.2,V
